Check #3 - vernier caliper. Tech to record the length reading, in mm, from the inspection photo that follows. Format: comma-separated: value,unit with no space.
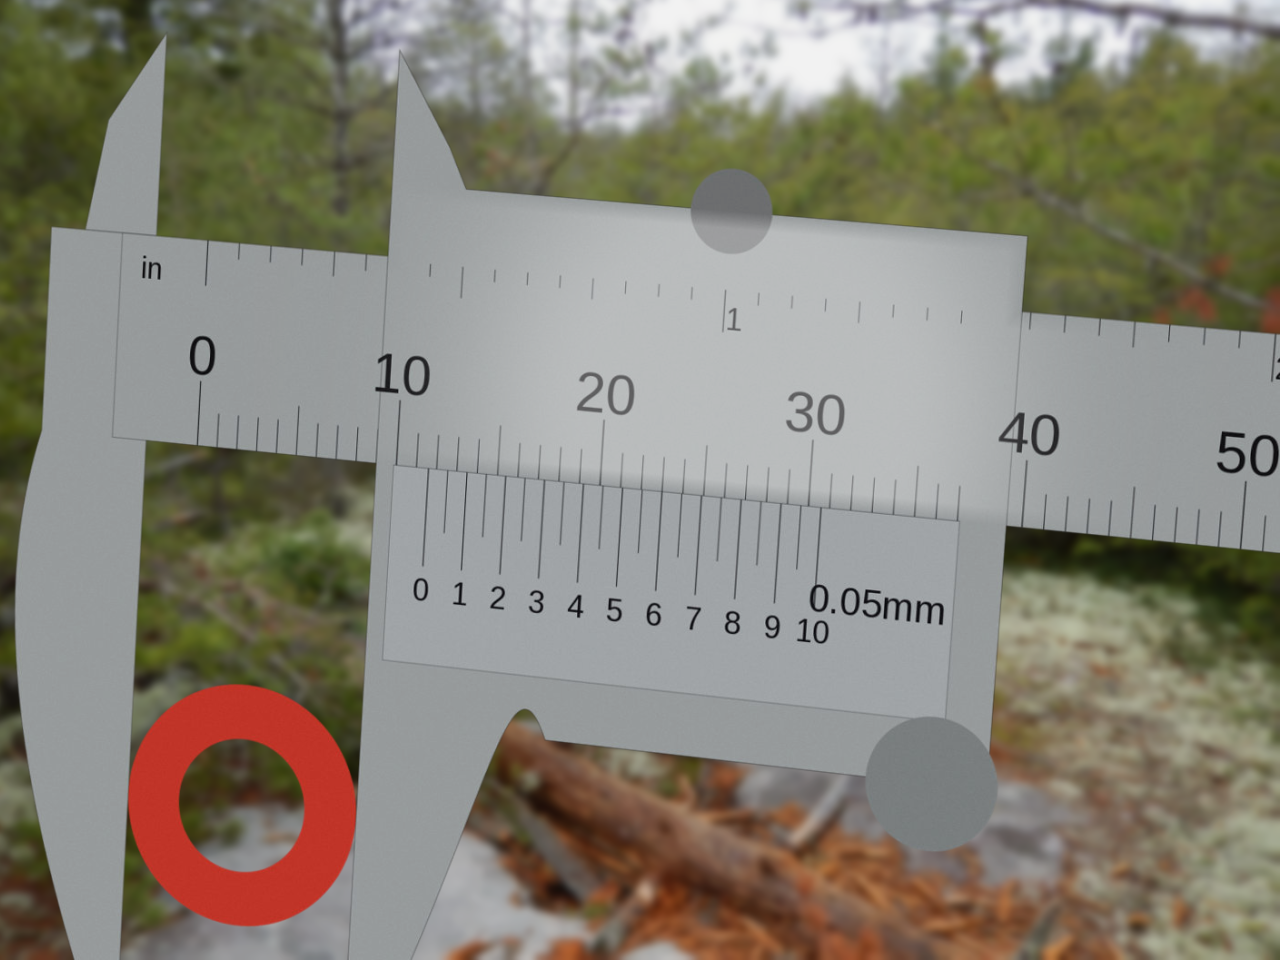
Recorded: 11.6,mm
